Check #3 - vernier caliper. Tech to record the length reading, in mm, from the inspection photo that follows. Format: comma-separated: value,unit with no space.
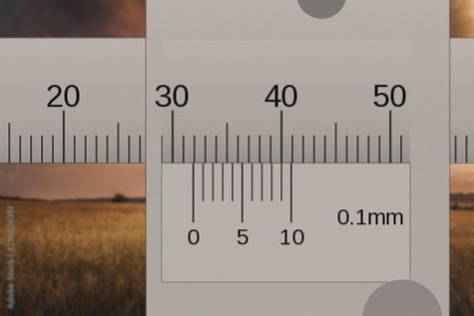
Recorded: 31.9,mm
